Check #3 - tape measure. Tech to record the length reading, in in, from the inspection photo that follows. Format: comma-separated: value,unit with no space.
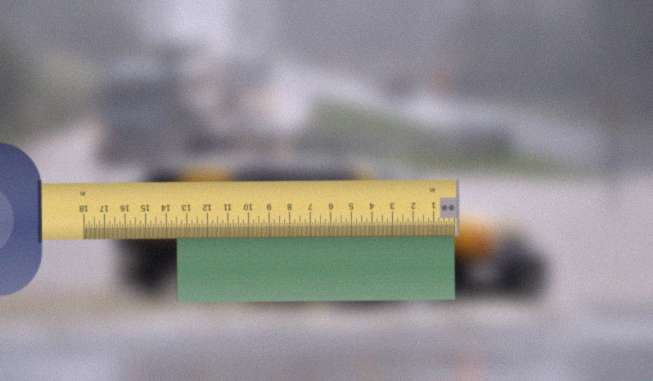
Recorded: 13.5,in
